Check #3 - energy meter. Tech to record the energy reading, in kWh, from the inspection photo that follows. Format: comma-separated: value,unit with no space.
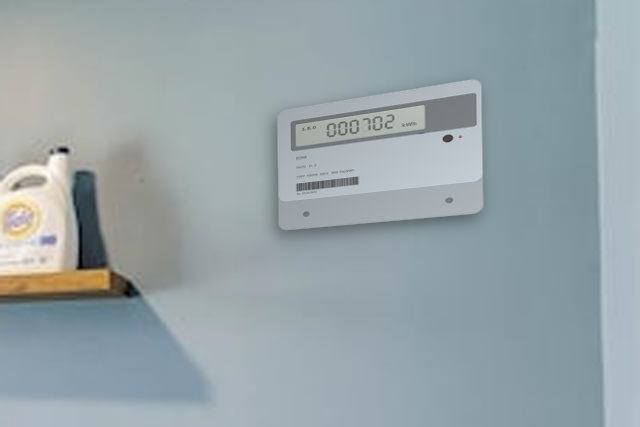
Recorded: 702,kWh
